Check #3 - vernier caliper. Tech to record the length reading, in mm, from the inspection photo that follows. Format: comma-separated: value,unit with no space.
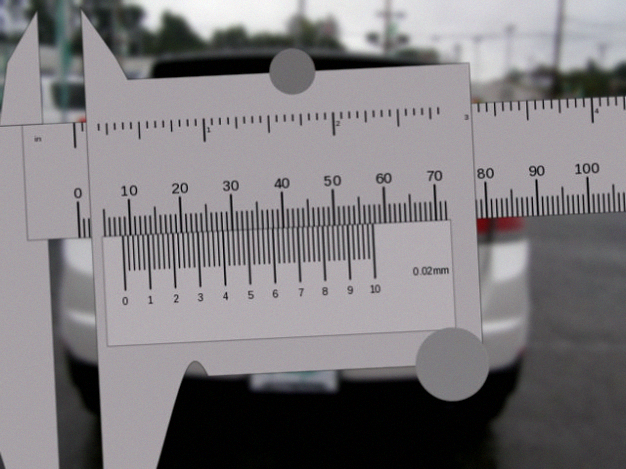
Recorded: 8.5,mm
